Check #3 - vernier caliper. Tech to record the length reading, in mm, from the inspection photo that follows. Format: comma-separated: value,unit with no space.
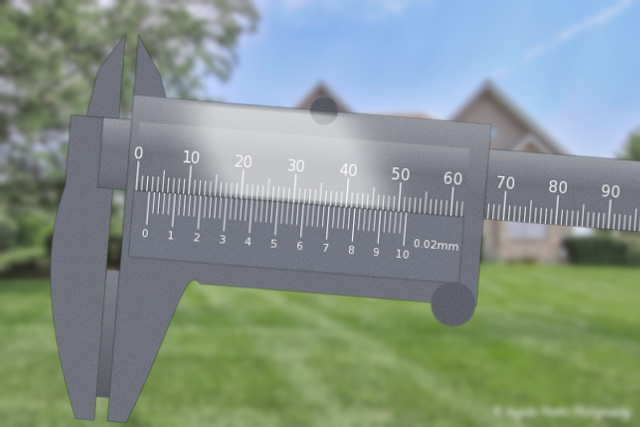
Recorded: 2.5,mm
